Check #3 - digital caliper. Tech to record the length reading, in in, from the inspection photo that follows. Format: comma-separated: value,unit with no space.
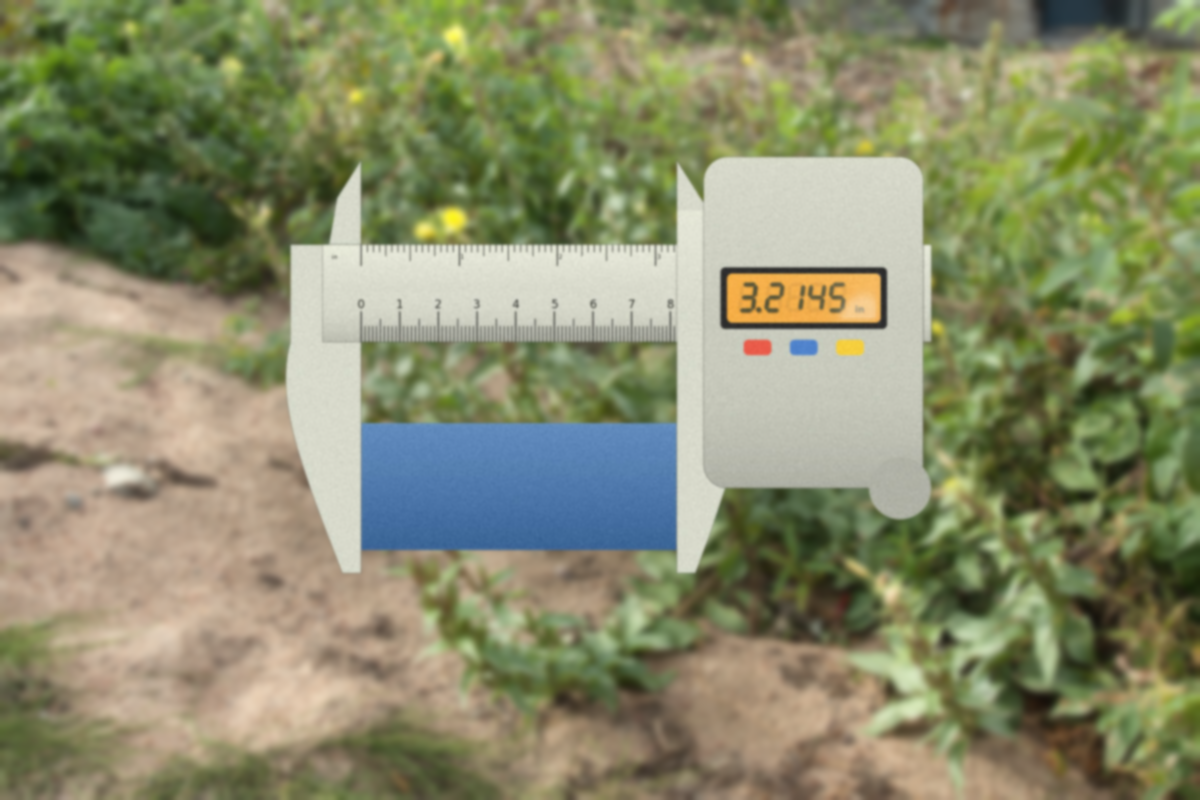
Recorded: 3.2145,in
